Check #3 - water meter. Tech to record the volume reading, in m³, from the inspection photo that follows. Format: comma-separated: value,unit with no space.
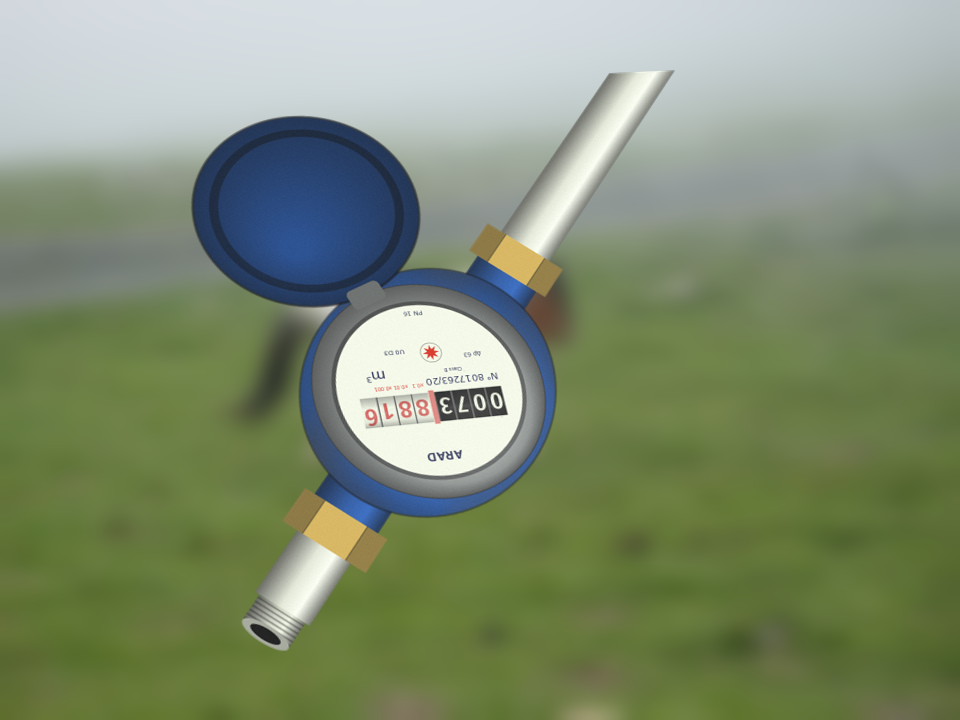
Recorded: 73.8816,m³
